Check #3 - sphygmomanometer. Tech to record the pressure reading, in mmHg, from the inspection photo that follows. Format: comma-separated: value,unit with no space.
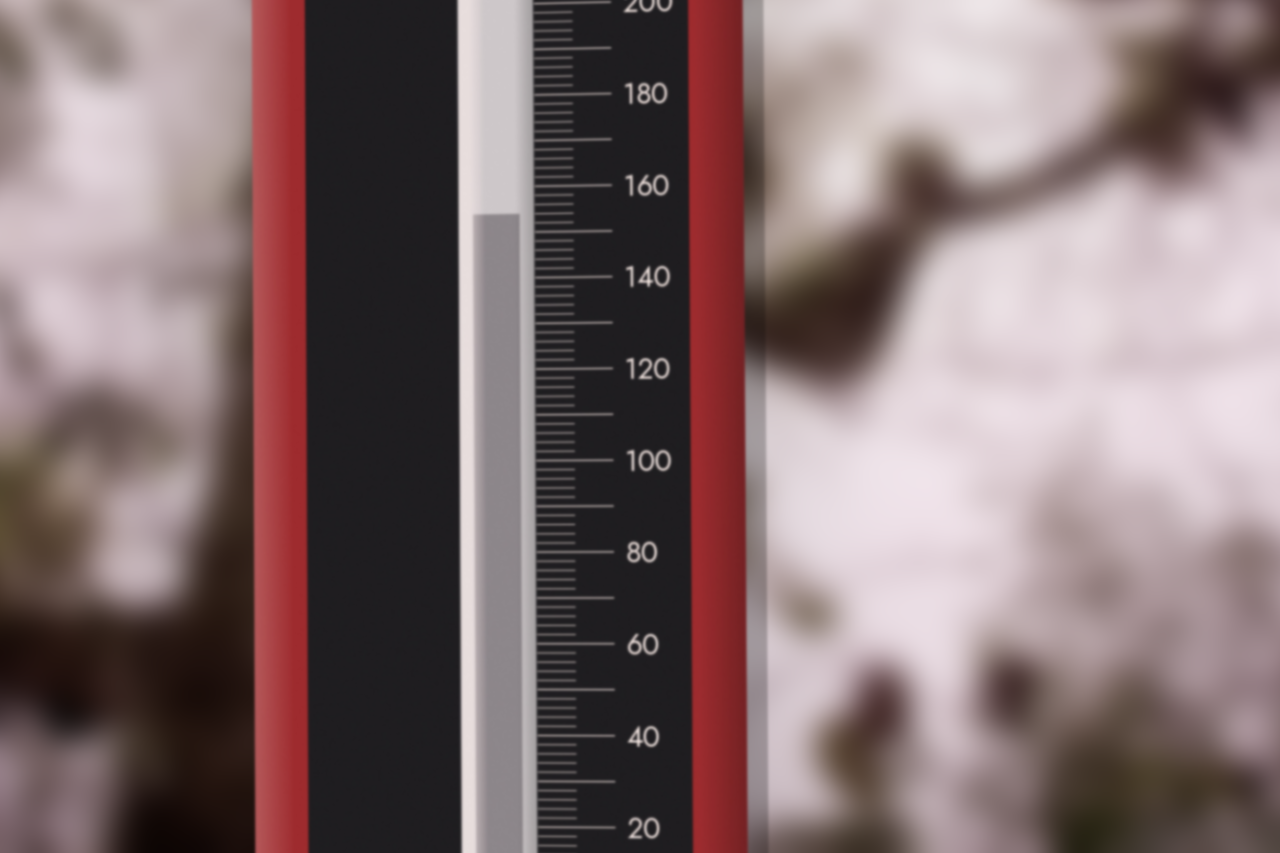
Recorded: 154,mmHg
